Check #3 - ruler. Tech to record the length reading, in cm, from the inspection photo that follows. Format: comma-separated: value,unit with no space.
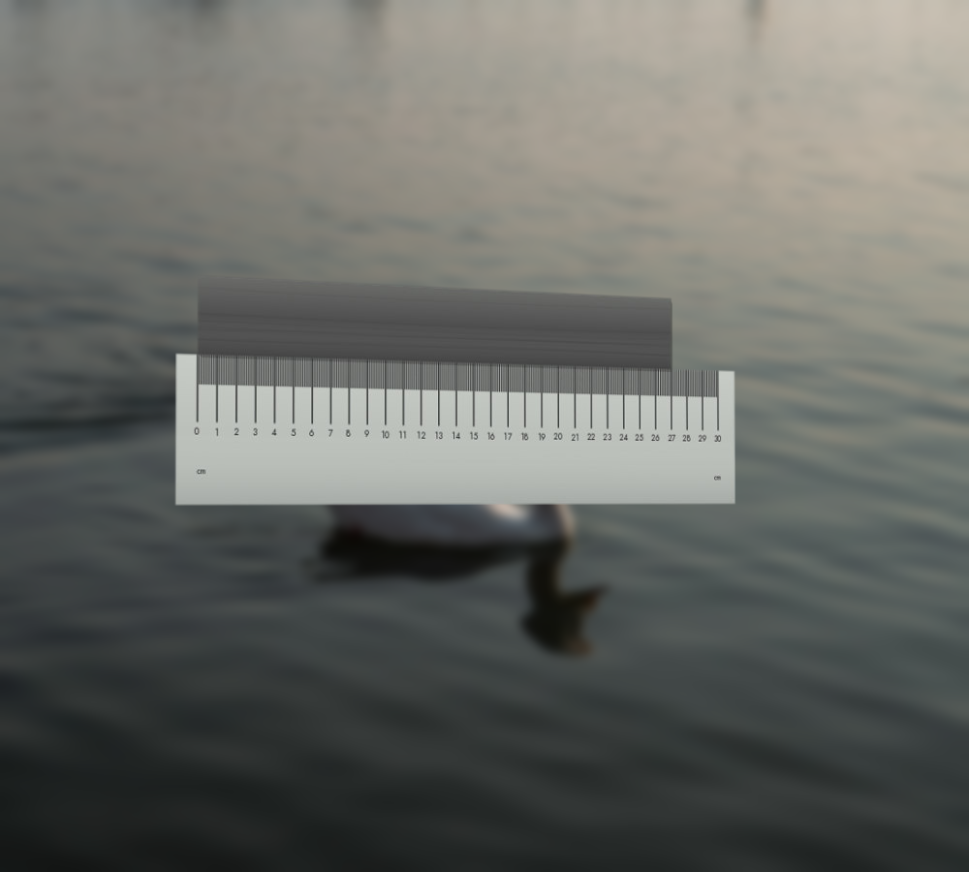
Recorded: 27,cm
